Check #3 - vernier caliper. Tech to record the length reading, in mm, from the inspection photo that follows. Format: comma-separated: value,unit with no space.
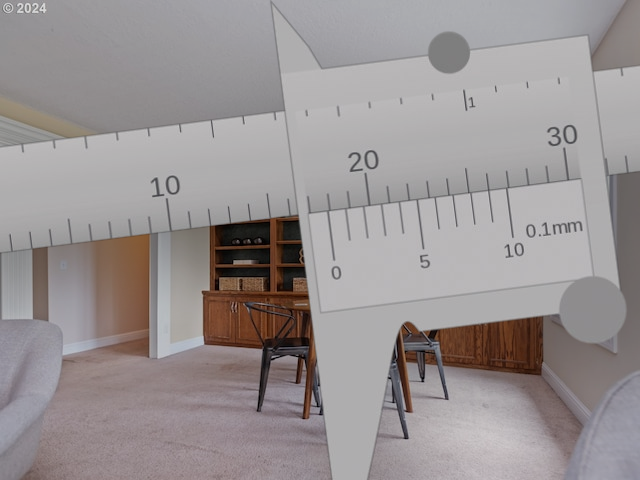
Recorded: 17.9,mm
